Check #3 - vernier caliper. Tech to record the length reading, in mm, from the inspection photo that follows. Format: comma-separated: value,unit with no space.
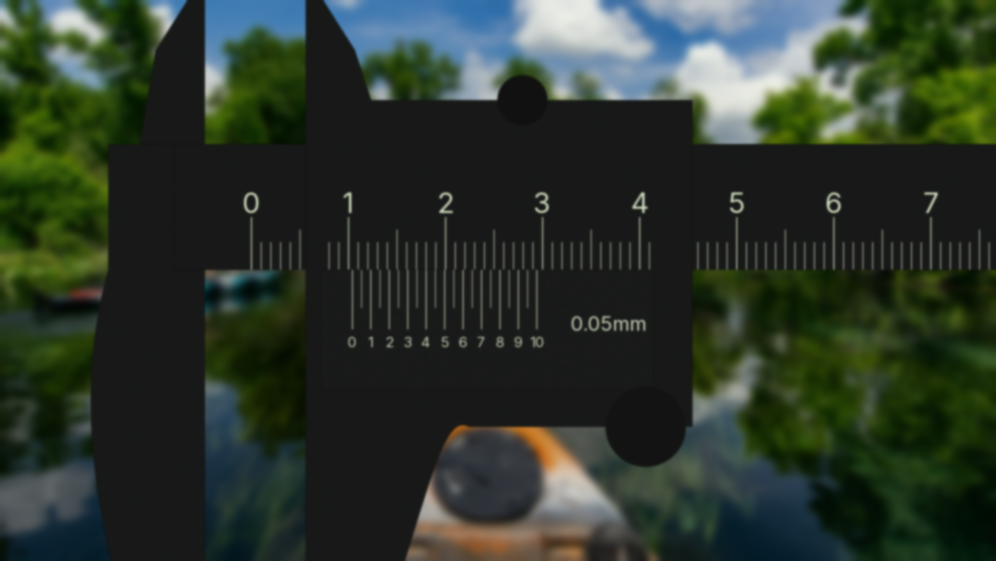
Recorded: 10.4,mm
